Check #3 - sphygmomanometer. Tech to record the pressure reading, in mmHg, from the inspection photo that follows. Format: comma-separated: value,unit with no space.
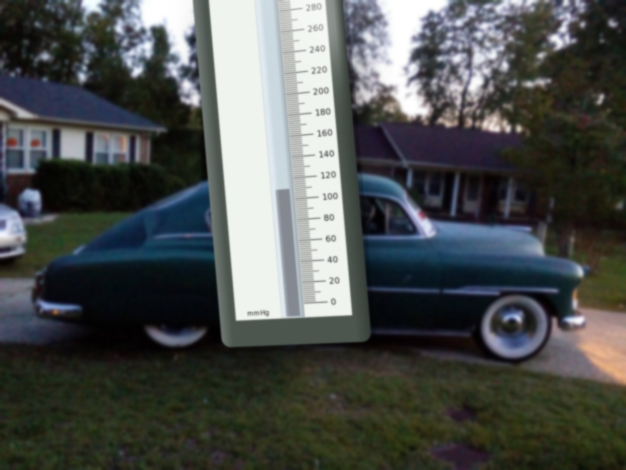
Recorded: 110,mmHg
